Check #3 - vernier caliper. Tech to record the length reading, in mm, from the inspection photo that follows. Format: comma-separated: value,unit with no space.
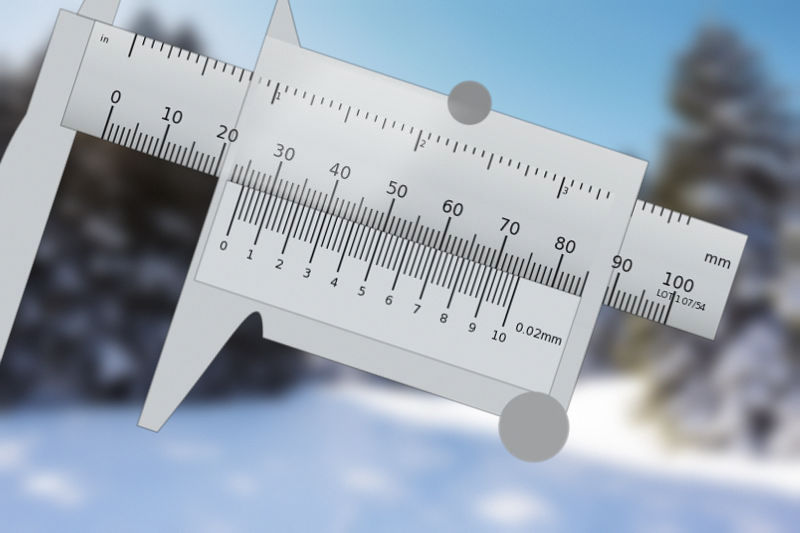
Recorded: 25.2,mm
